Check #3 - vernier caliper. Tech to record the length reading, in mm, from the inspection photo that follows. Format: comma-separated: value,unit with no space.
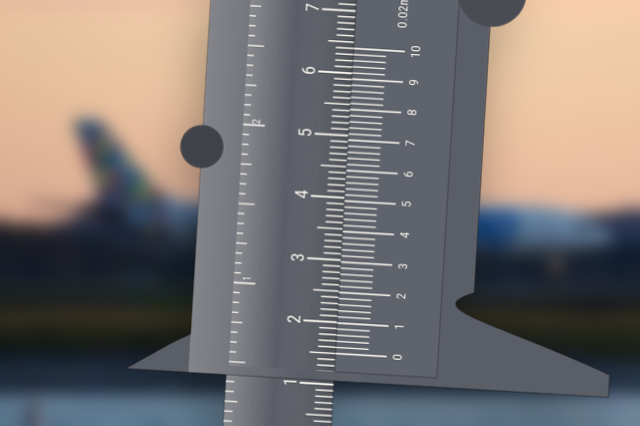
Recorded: 15.0,mm
